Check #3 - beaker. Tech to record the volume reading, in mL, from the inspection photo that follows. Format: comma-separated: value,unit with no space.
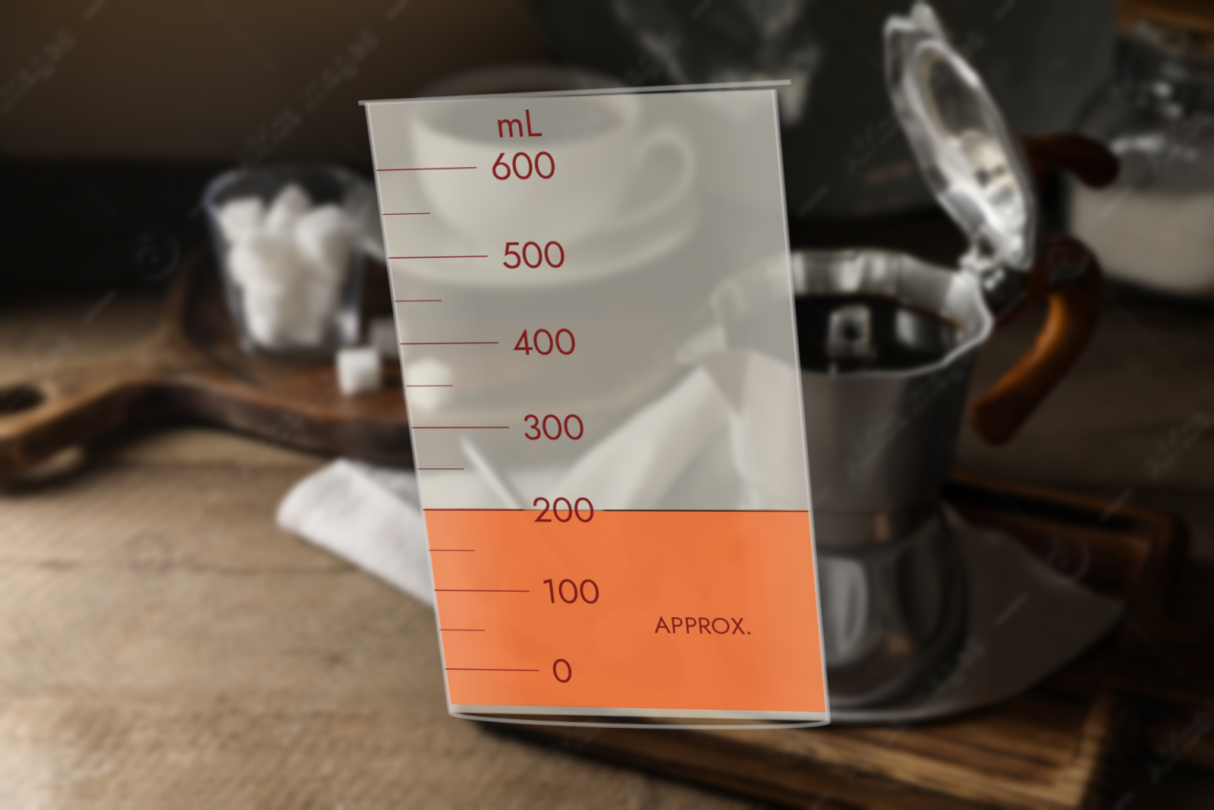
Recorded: 200,mL
